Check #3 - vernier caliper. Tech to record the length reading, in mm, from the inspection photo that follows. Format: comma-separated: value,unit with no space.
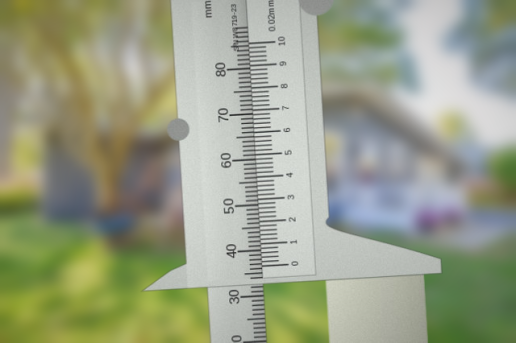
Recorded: 36.5,mm
